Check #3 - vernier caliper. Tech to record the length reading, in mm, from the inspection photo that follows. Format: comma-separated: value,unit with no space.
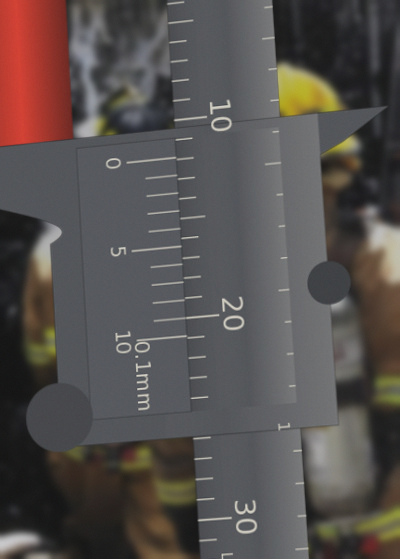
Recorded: 11.9,mm
